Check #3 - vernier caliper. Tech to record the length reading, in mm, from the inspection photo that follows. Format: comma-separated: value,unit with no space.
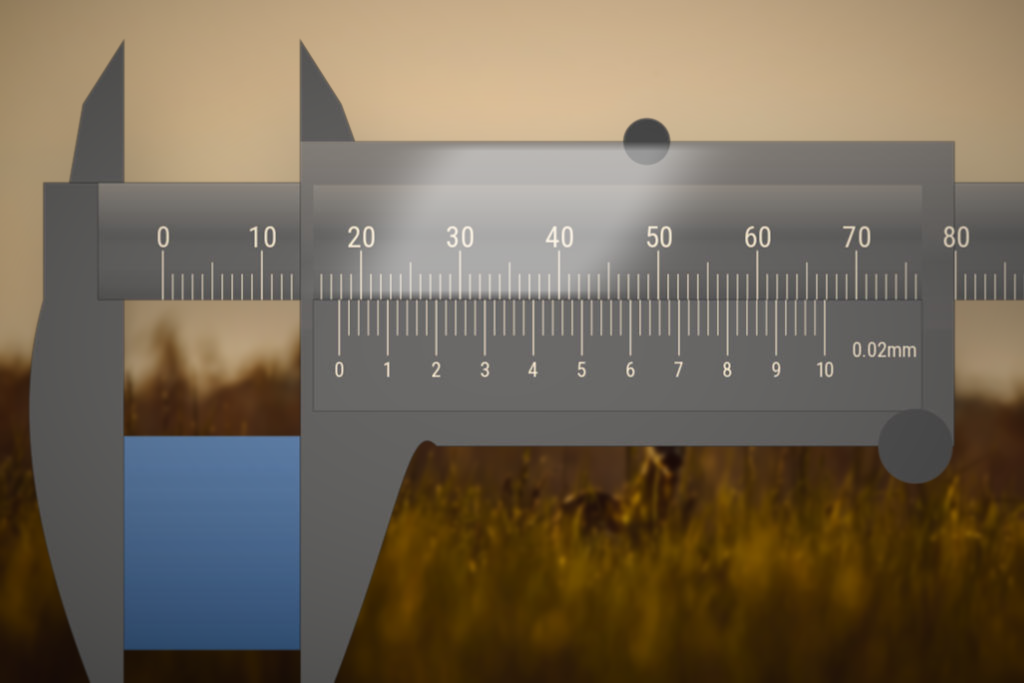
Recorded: 17.8,mm
